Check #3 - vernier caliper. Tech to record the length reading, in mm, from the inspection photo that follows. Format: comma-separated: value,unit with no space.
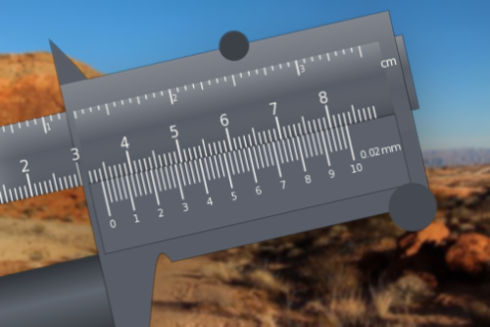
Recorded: 34.0,mm
